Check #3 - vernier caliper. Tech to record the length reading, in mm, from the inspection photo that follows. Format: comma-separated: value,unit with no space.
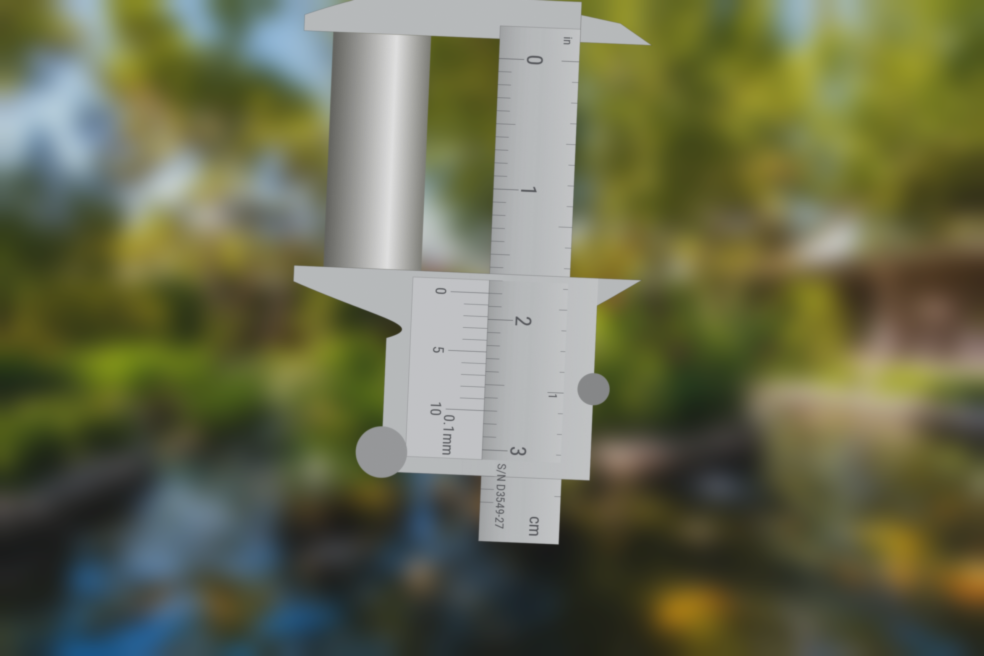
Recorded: 18.0,mm
